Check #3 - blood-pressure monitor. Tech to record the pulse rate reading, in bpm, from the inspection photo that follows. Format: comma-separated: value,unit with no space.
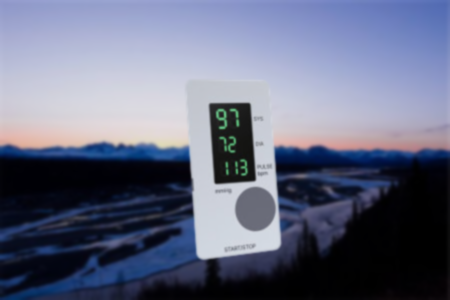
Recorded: 113,bpm
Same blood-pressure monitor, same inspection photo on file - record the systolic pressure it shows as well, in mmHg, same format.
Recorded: 97,mmHg
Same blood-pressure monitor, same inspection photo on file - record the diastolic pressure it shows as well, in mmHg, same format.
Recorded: 72,mmHg
